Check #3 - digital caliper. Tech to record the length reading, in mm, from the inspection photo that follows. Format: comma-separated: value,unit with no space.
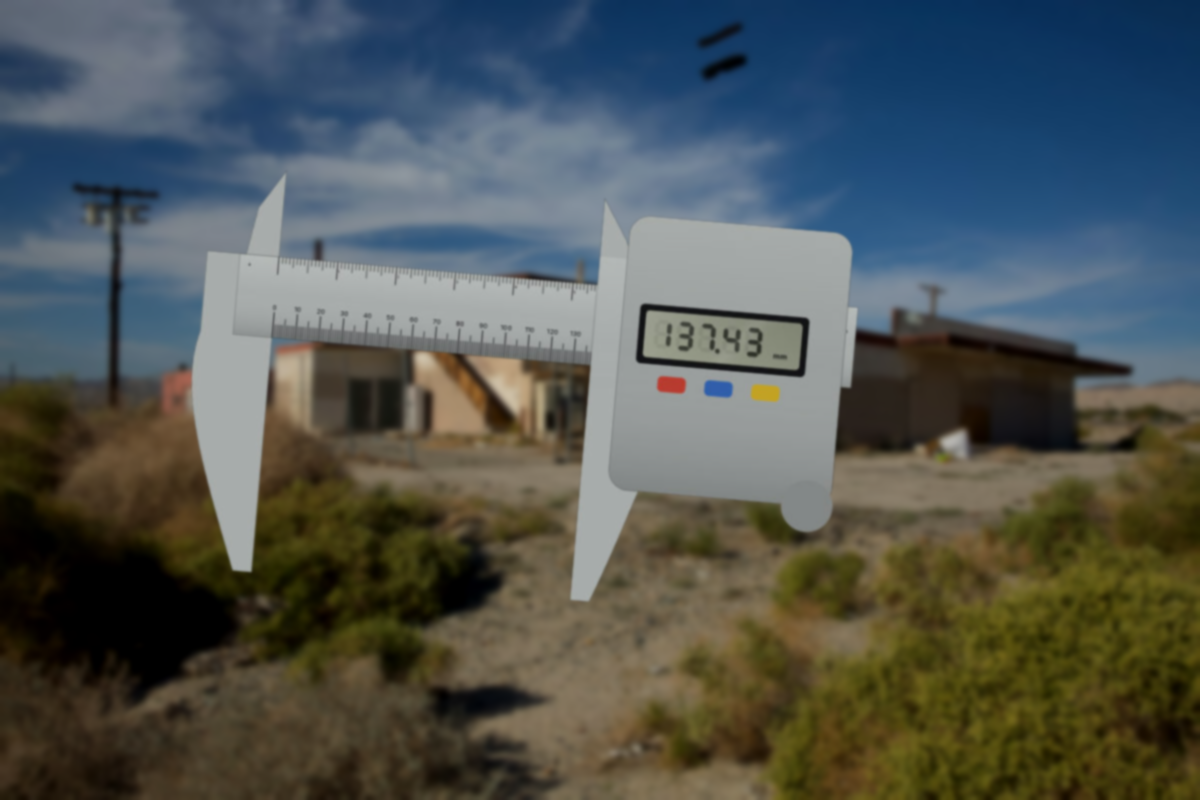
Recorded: 137.43,mm
